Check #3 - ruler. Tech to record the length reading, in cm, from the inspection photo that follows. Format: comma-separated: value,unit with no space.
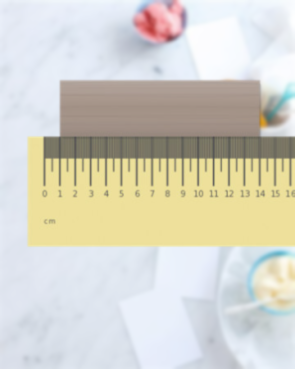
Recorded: 13,cm
